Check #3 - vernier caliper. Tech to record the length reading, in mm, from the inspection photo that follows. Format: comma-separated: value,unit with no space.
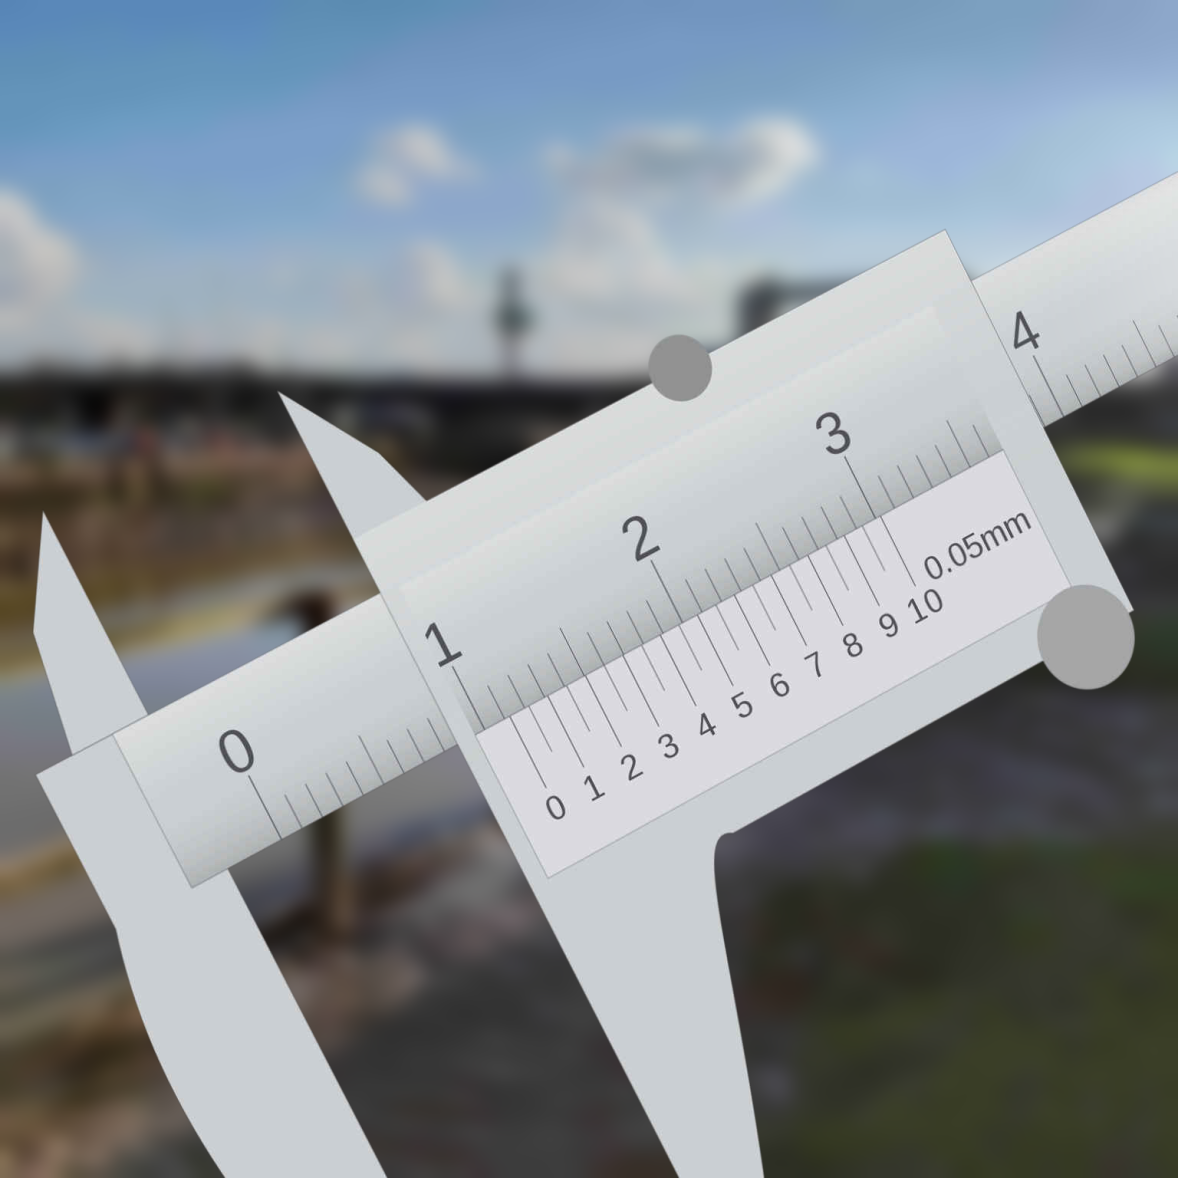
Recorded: 11.25,mm
